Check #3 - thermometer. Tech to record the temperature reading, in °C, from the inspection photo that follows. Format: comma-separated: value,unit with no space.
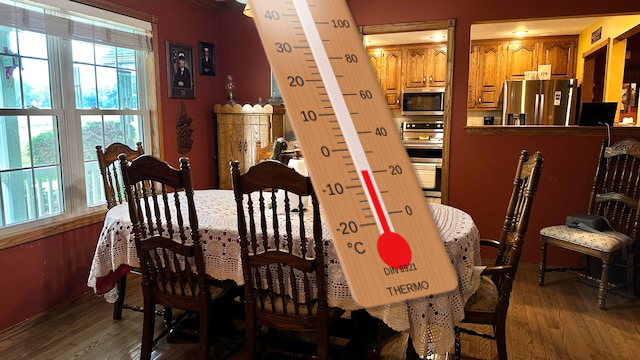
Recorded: -6,°C
